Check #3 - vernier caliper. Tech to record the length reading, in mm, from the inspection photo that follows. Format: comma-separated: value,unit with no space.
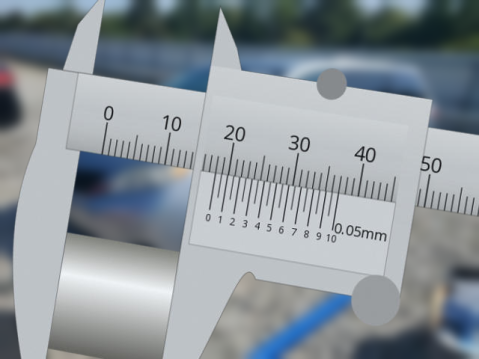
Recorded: 18.0,mm
